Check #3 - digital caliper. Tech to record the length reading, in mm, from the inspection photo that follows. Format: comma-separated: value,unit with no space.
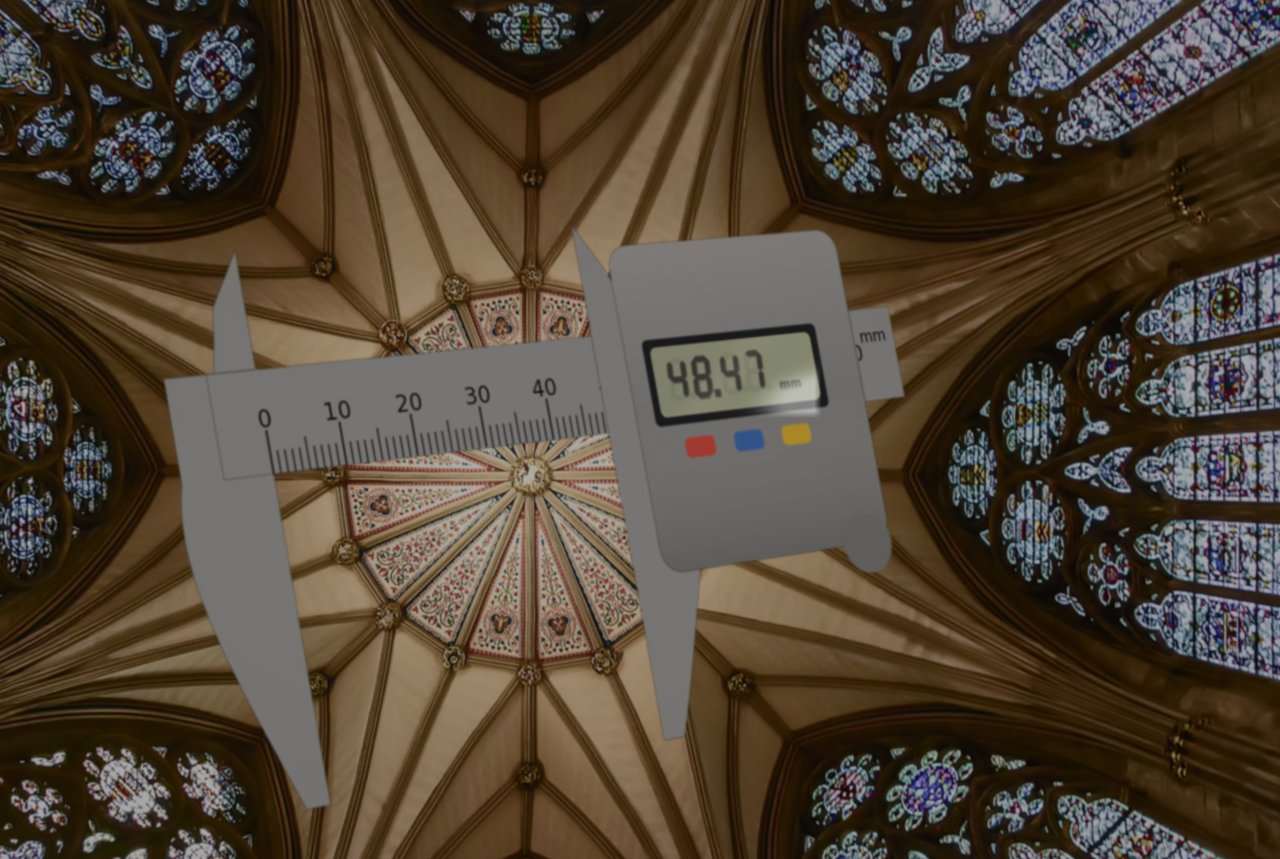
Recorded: 48.47,mm
